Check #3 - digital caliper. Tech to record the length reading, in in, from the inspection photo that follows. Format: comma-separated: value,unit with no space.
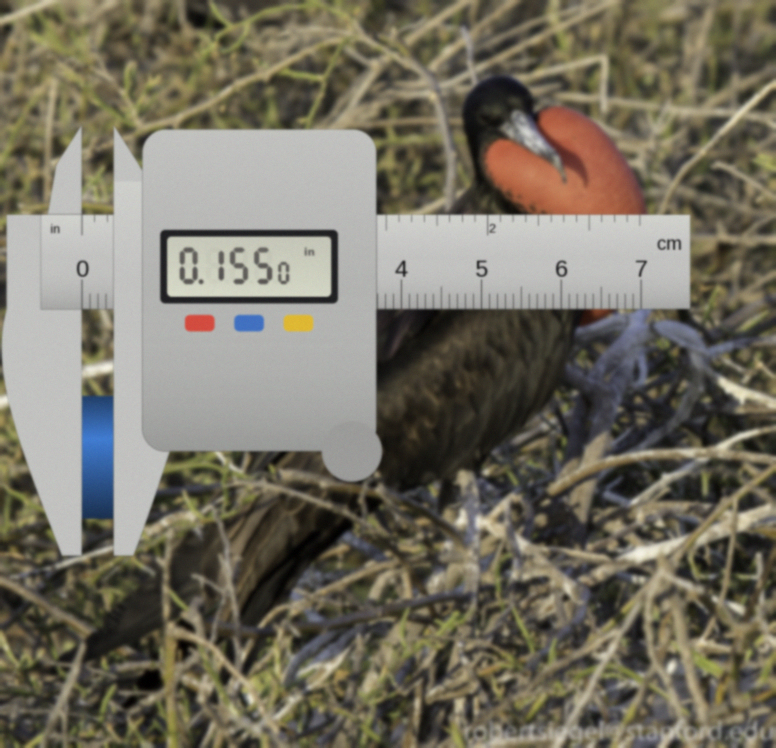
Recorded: 0.1550,in
